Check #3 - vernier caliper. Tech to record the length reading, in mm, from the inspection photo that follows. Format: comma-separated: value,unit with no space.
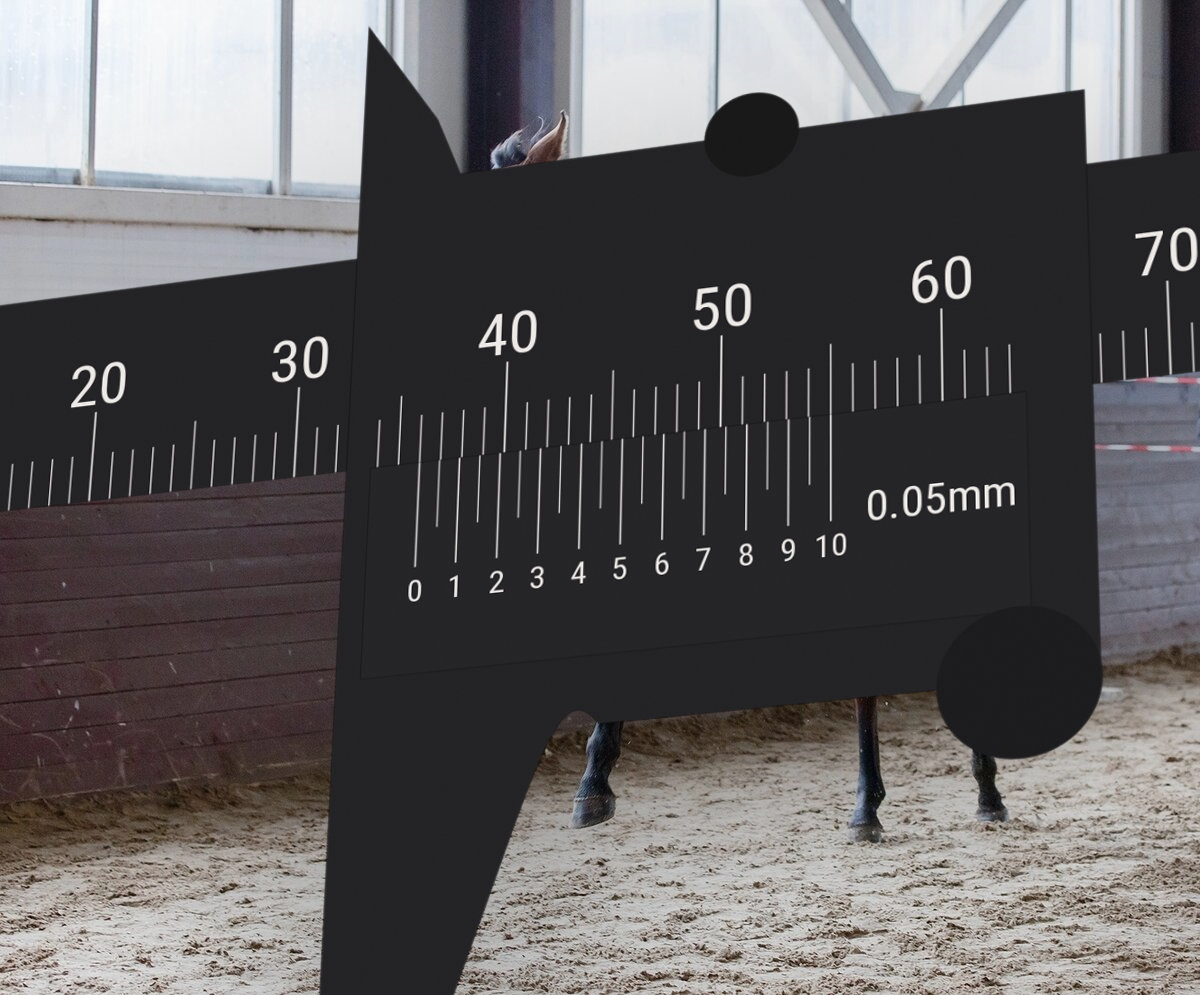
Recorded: 36.0,mm
